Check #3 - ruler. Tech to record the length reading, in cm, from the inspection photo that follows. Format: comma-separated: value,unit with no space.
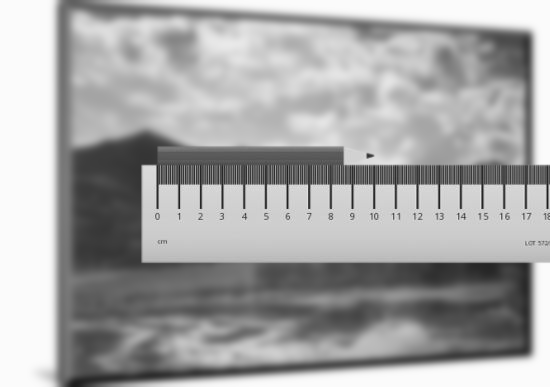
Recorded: 10,cm
